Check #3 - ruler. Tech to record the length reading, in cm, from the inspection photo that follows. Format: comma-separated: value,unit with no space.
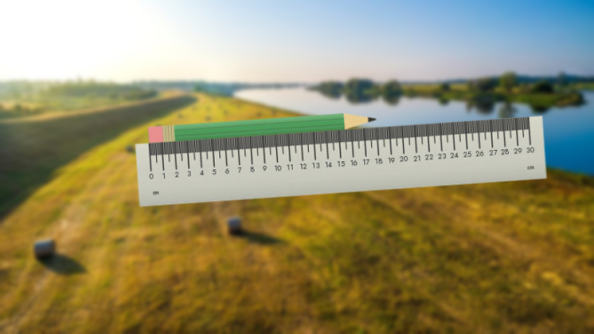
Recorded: 18,cm
